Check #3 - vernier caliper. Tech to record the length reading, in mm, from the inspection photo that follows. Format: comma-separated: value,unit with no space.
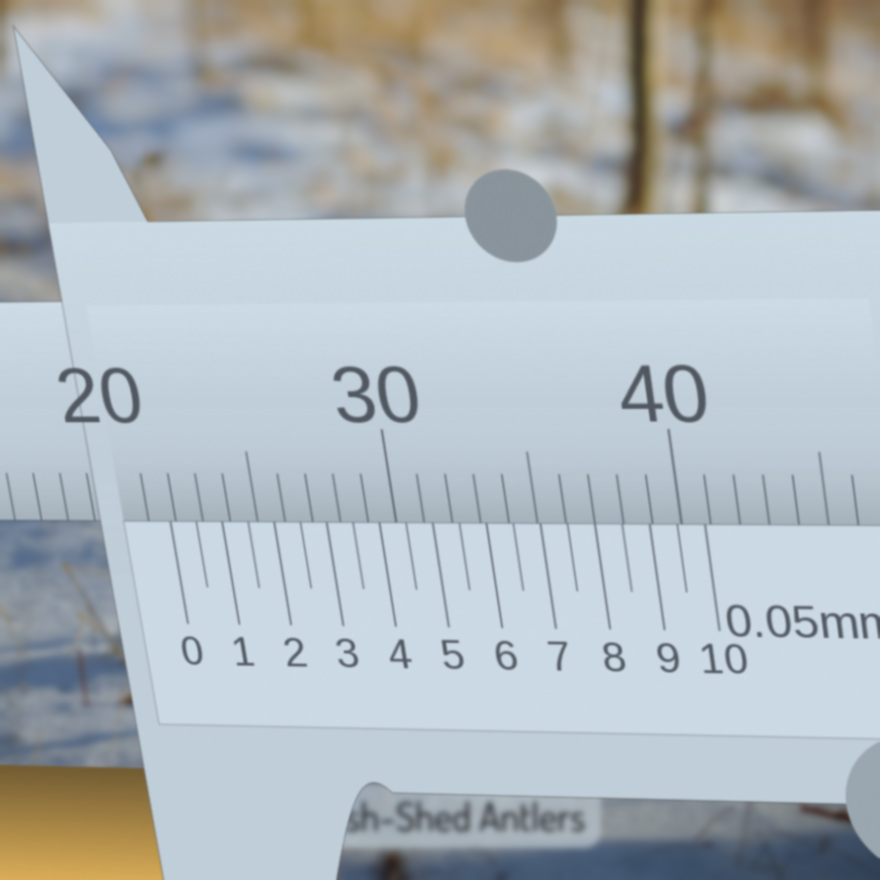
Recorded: 21.8,mm
